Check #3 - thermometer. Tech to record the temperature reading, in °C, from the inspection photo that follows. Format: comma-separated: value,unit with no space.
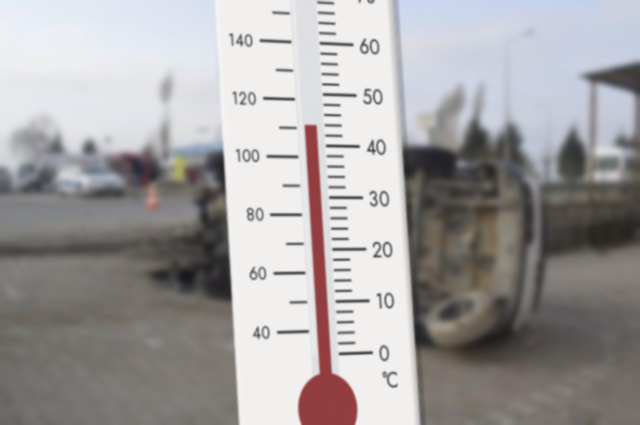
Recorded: 44,°C
